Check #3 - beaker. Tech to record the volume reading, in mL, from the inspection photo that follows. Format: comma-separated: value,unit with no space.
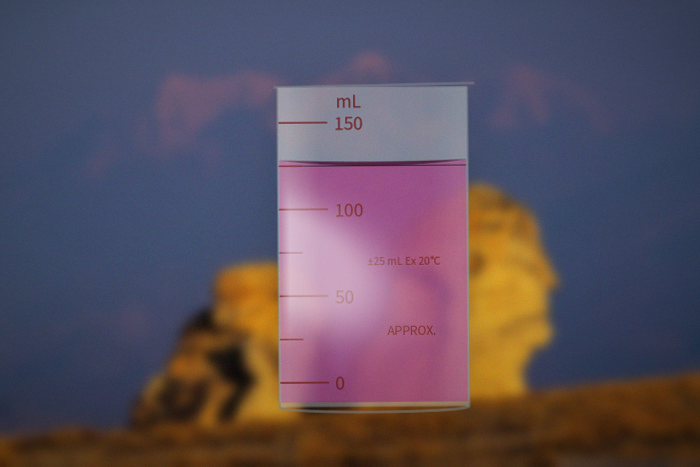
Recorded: 125,mL
